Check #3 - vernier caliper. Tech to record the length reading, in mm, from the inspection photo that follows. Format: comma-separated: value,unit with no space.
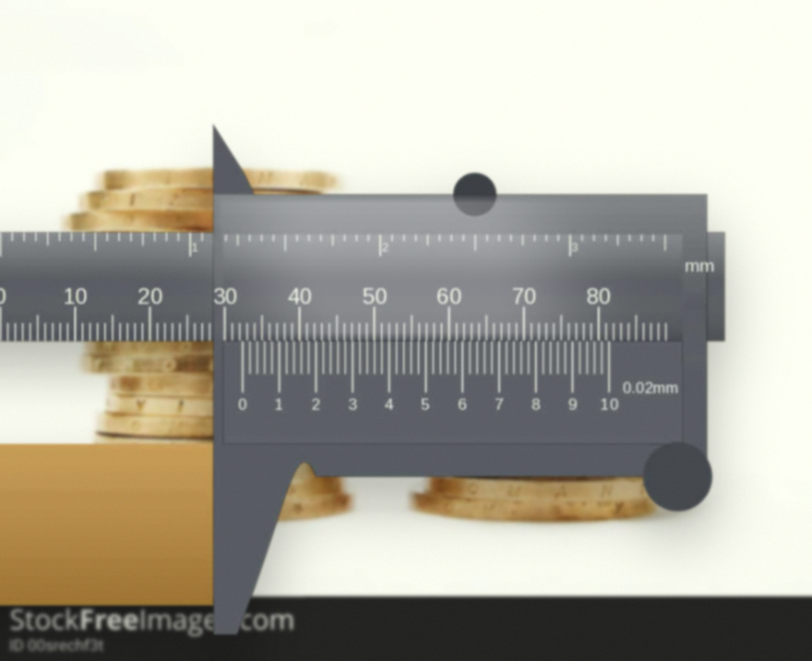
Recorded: 32.4,mm
